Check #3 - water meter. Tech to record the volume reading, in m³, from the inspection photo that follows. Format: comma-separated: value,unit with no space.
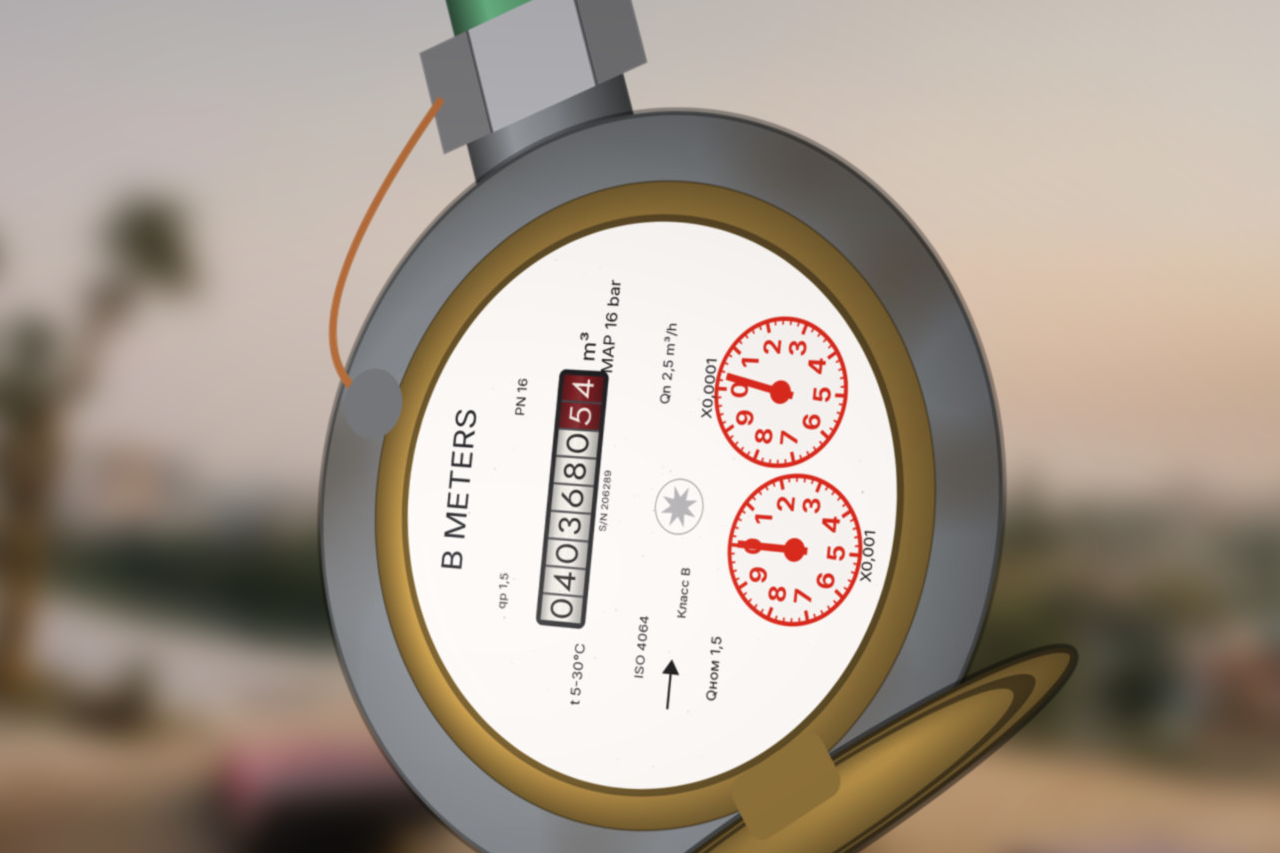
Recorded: 403680.5400,m³
